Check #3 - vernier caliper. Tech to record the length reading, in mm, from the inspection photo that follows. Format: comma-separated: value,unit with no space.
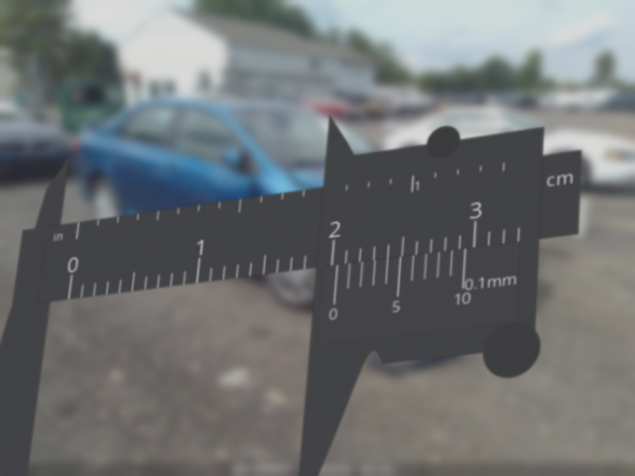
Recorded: 20.4,mm
